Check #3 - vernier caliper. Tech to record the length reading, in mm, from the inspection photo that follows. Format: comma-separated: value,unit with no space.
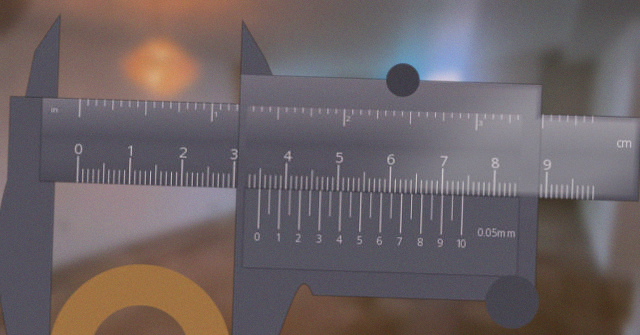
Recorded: 35.0,mm
